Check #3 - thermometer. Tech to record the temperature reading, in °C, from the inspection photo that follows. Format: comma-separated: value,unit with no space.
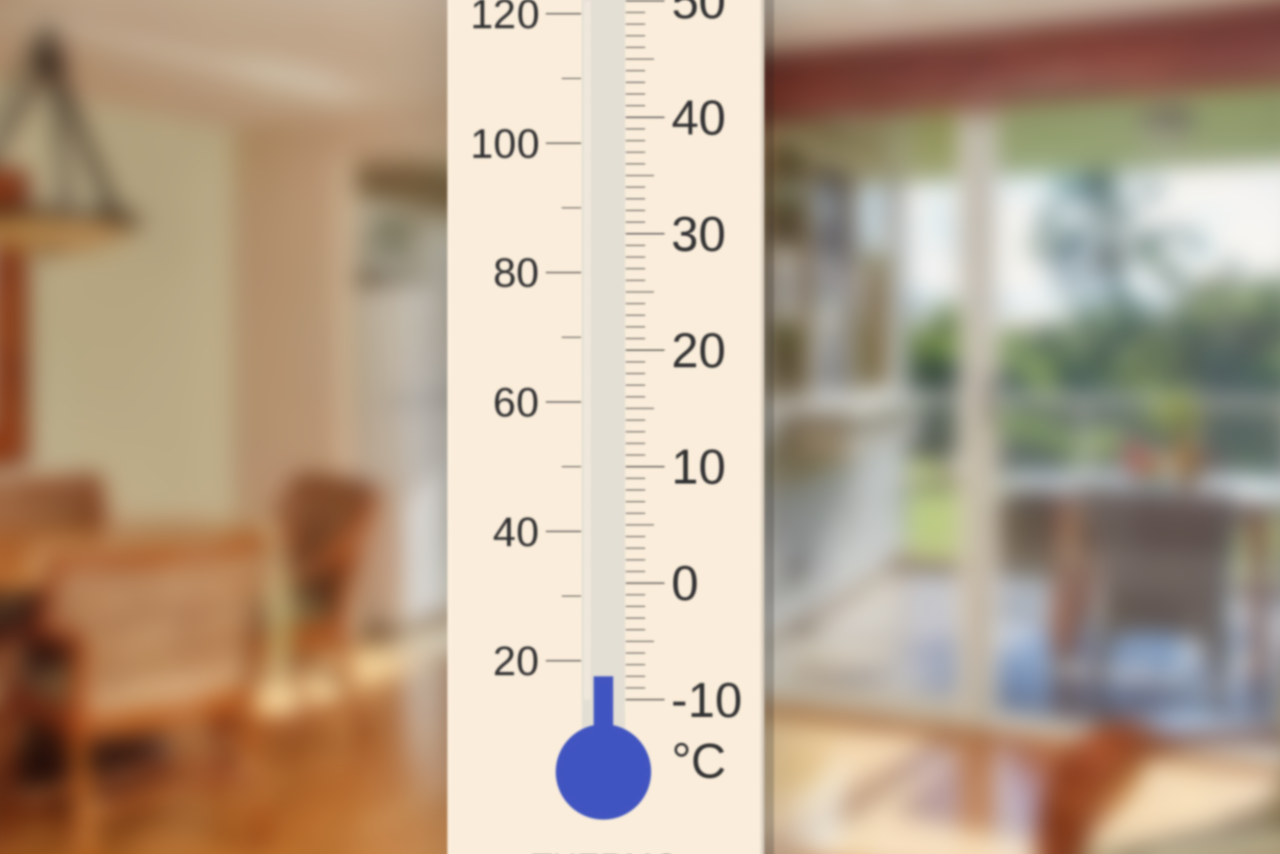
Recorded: -8,°C
